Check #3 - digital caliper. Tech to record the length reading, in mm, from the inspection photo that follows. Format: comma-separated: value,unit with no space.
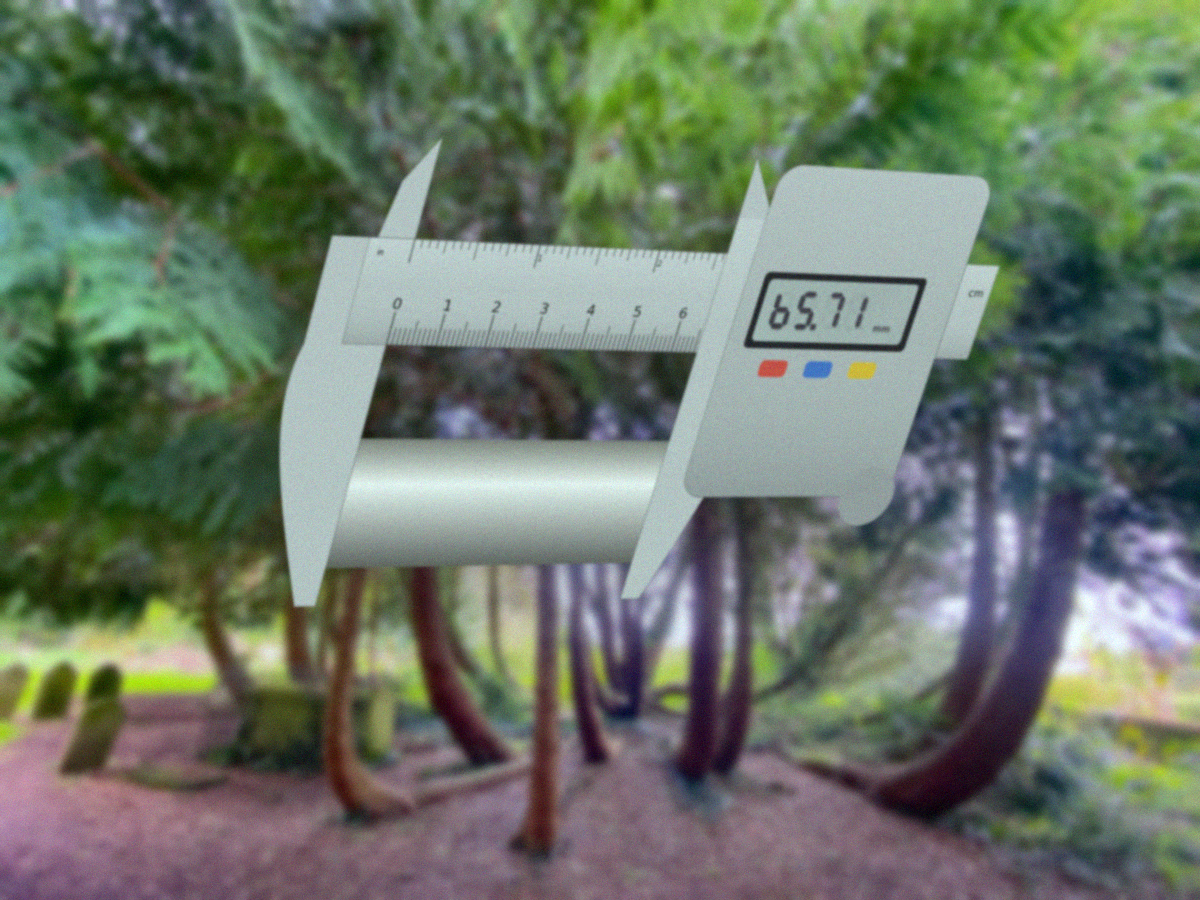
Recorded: 65.71,mm
